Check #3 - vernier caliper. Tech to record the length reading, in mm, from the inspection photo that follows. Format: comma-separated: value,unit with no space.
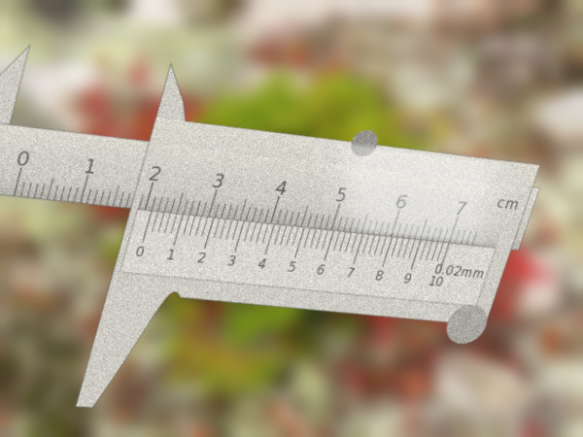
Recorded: 21.0,mm
